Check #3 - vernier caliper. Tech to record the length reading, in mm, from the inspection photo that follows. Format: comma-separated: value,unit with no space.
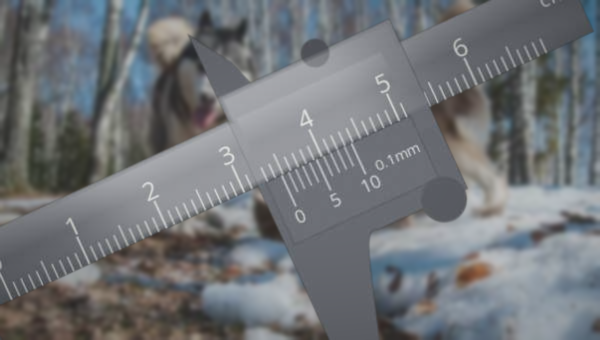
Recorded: 34.8,mm
